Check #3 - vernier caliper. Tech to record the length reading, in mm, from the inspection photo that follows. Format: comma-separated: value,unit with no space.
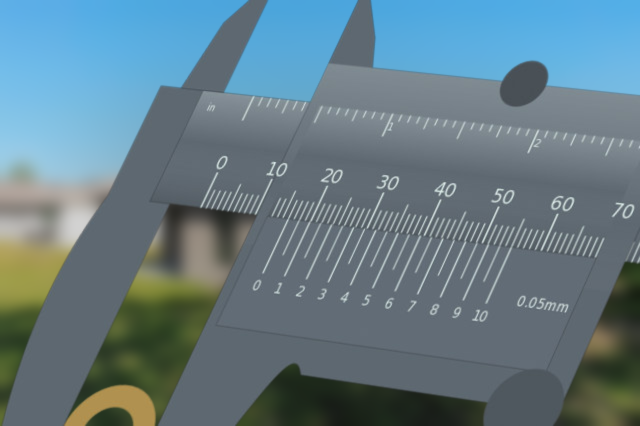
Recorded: 16.0,mm
